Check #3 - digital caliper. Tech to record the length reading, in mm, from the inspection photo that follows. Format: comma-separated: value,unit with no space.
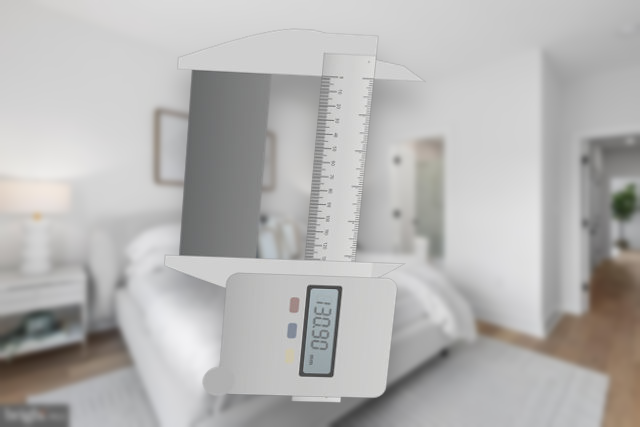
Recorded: 130.90,mm
